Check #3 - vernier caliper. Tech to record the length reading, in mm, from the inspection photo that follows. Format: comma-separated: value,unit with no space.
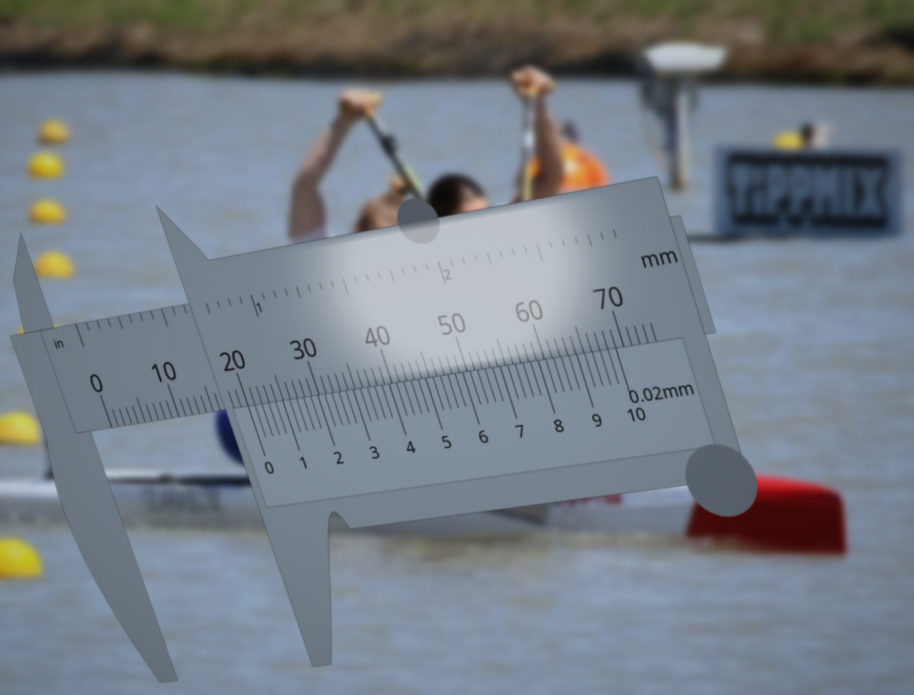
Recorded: 20.0,mm
